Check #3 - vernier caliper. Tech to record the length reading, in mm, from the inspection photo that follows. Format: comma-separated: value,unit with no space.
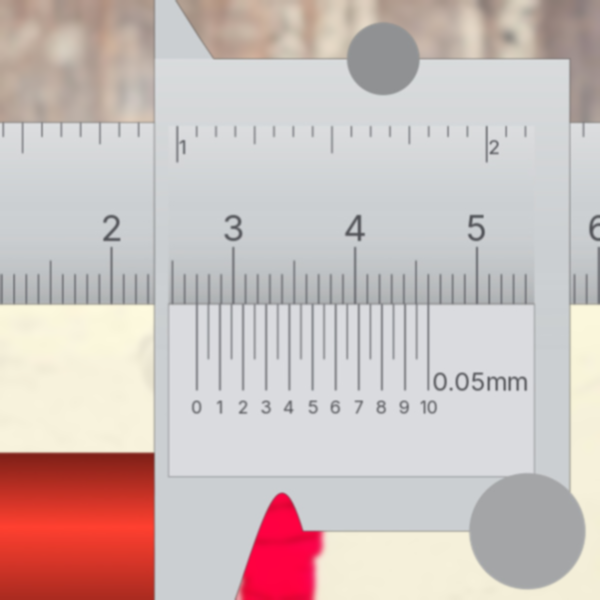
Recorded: 27.0,mm
